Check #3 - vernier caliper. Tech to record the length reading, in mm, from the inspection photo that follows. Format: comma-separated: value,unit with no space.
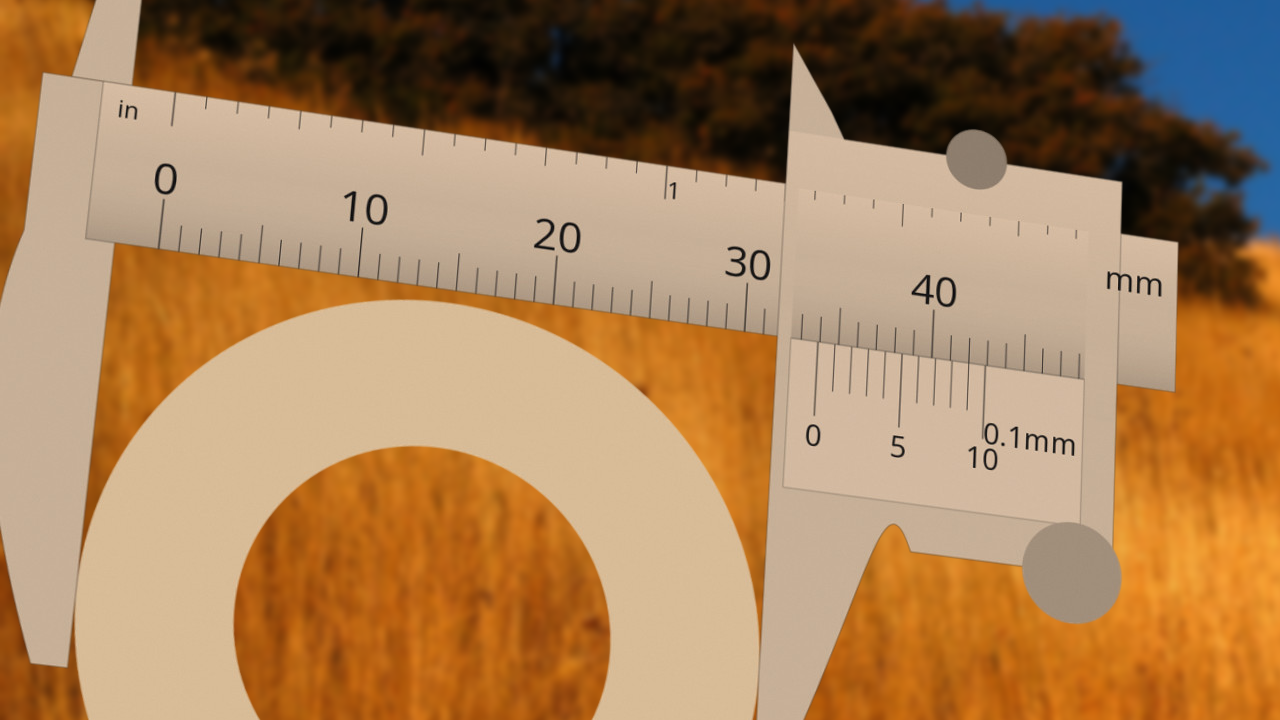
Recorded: 33.9,mm
